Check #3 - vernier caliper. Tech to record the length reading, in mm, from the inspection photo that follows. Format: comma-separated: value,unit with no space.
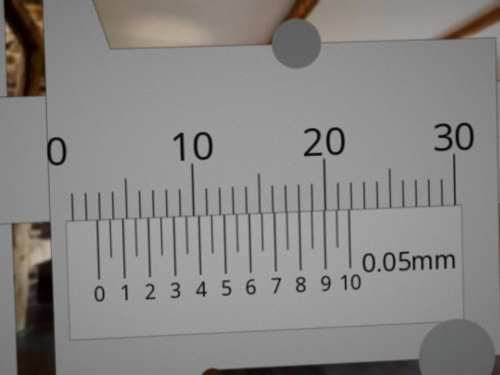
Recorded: 2.8,mm
